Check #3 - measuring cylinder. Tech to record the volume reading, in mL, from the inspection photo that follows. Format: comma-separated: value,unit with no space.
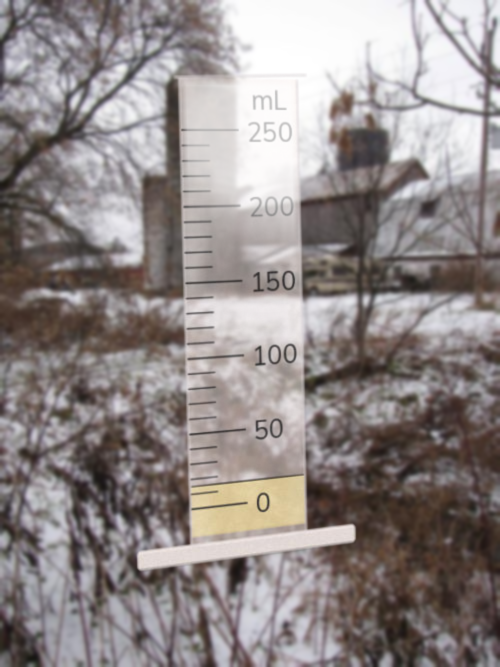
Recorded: 15,mL
